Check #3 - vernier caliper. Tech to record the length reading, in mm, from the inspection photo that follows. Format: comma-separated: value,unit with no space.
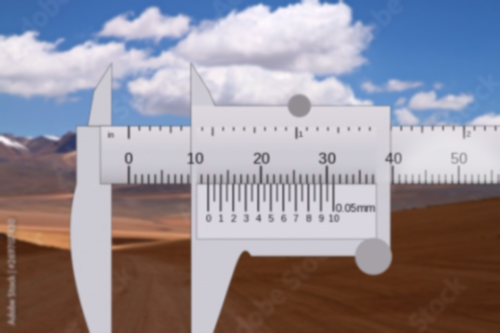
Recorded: 12.0,mm
